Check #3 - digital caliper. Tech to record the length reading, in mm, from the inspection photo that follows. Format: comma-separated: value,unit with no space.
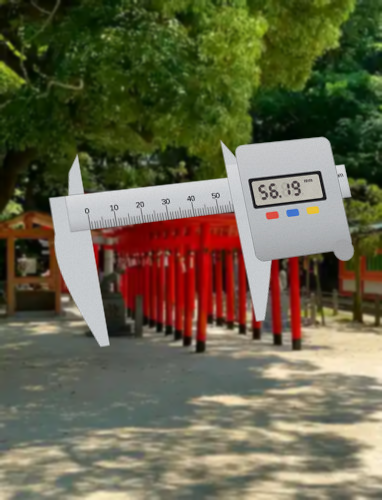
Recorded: 56.19,mm
